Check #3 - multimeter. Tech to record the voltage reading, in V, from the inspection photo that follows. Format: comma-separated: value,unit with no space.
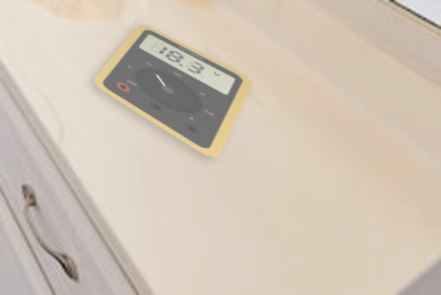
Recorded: 18.3,V
